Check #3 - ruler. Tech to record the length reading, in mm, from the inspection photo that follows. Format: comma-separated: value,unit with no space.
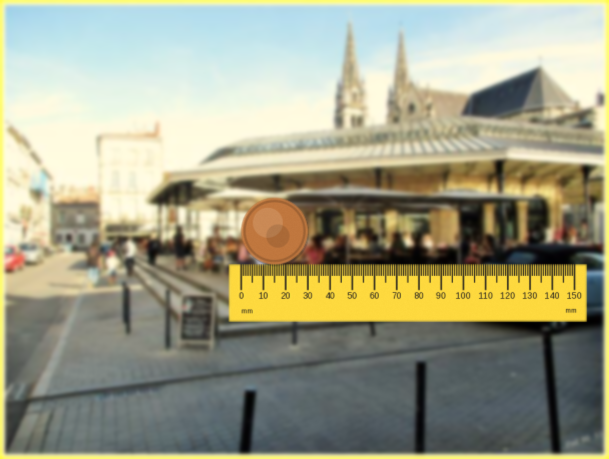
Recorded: 30,mm
